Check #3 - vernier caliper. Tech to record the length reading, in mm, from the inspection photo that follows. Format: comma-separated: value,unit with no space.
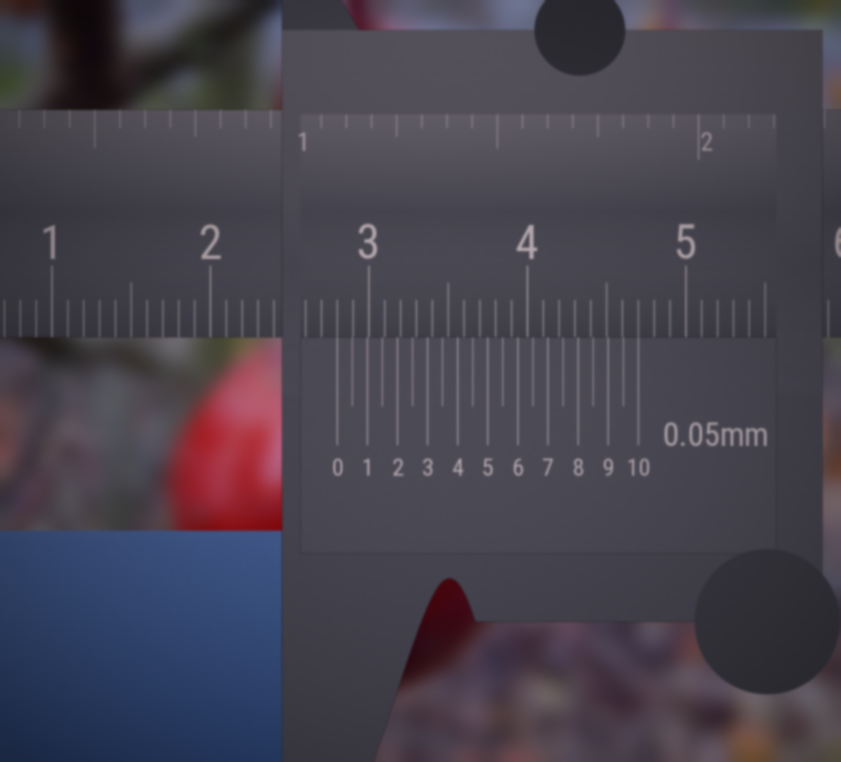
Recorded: 28.0,mm
